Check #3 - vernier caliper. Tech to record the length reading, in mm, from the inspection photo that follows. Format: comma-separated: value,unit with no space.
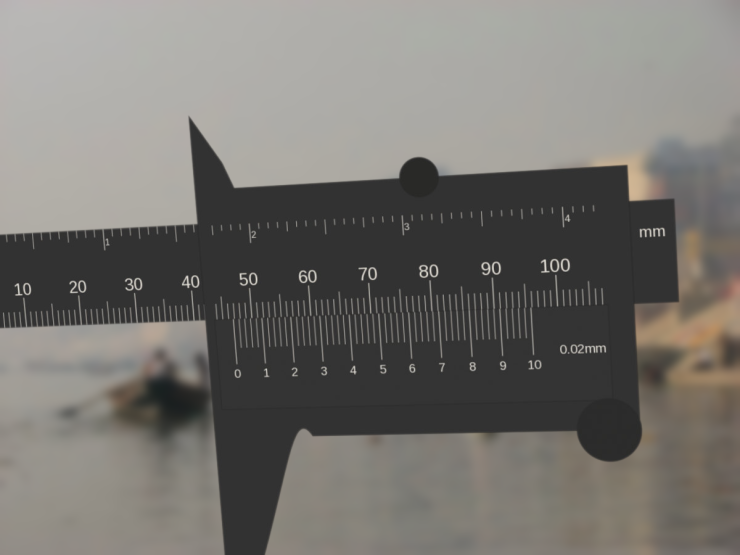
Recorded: 46.8,mm
